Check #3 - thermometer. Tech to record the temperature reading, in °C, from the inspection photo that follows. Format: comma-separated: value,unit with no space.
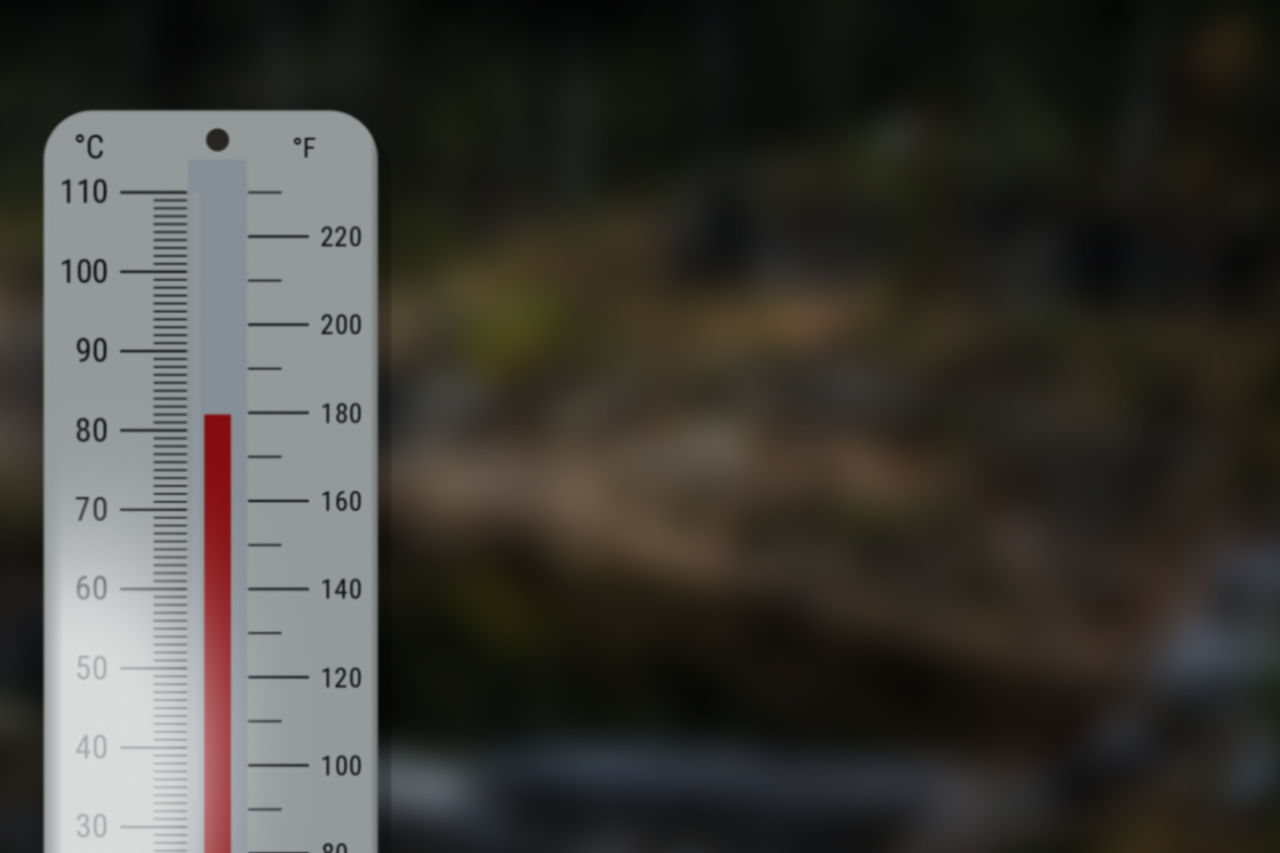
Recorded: 82,°C
